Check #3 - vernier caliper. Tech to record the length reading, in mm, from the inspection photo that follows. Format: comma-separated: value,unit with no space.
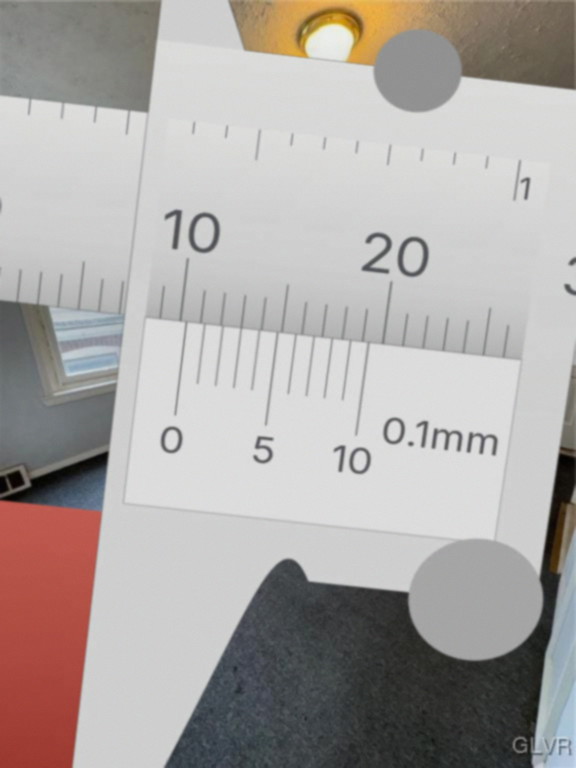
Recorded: 10.3,mm
